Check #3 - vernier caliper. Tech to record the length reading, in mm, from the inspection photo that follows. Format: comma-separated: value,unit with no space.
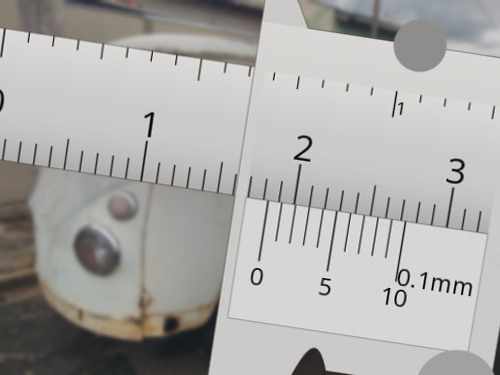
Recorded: 18.3,mm
